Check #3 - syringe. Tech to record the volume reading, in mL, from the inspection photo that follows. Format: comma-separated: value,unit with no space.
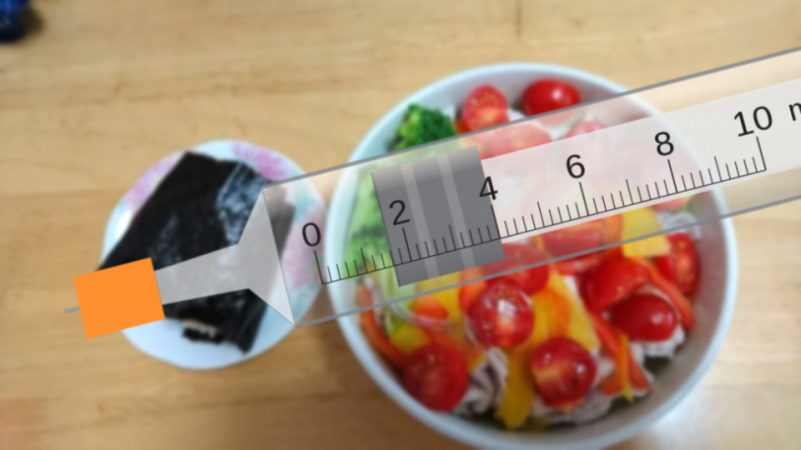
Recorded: 1.6,mL
